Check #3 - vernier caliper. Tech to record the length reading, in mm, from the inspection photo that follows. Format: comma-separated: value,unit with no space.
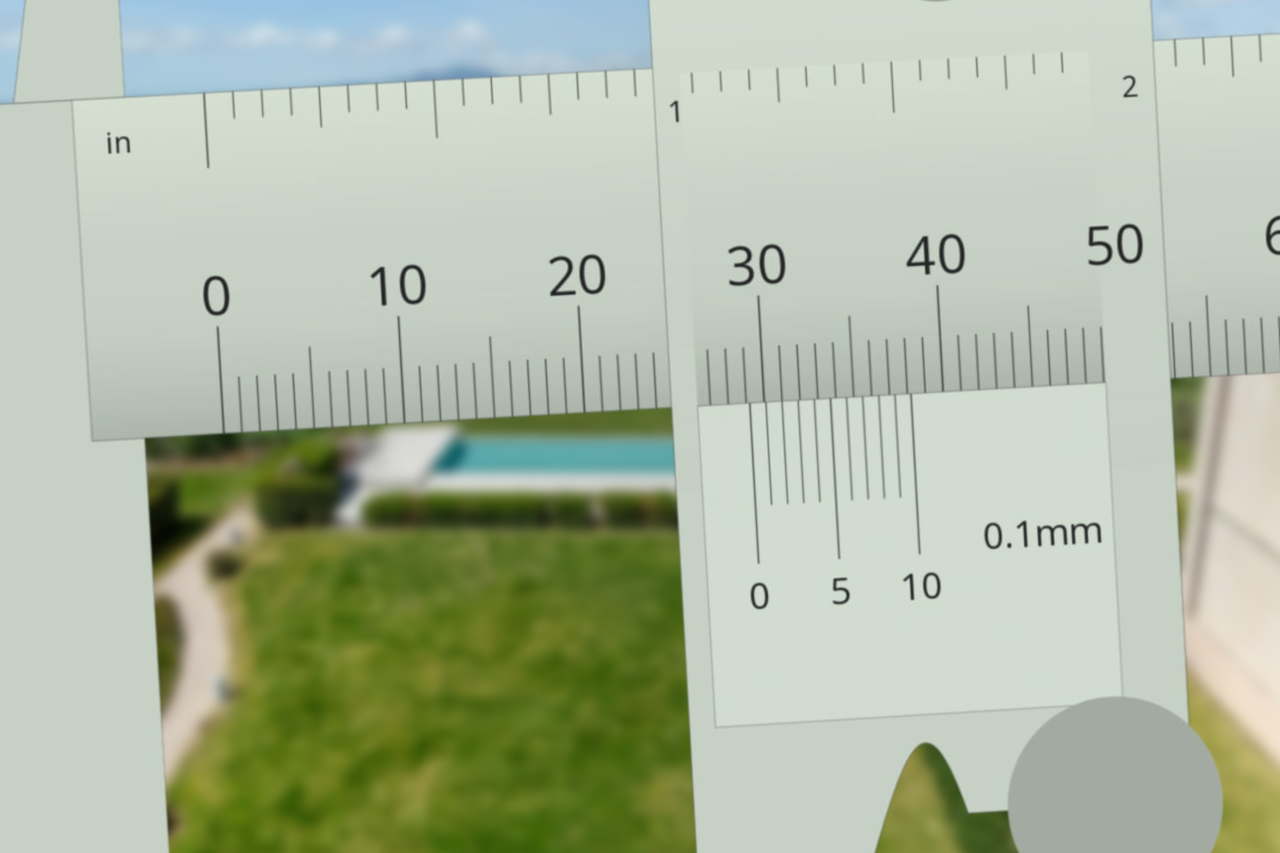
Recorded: 29.2,mm
